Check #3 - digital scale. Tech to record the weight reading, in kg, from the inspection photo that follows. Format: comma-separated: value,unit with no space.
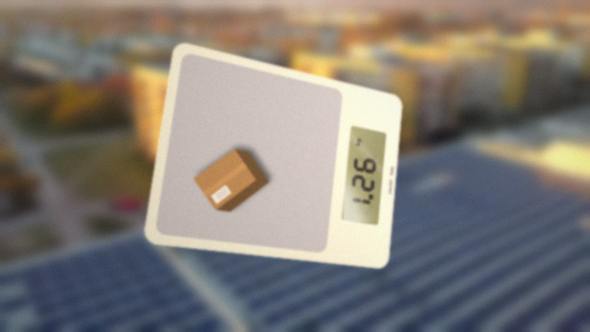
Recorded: 1.26,kg
